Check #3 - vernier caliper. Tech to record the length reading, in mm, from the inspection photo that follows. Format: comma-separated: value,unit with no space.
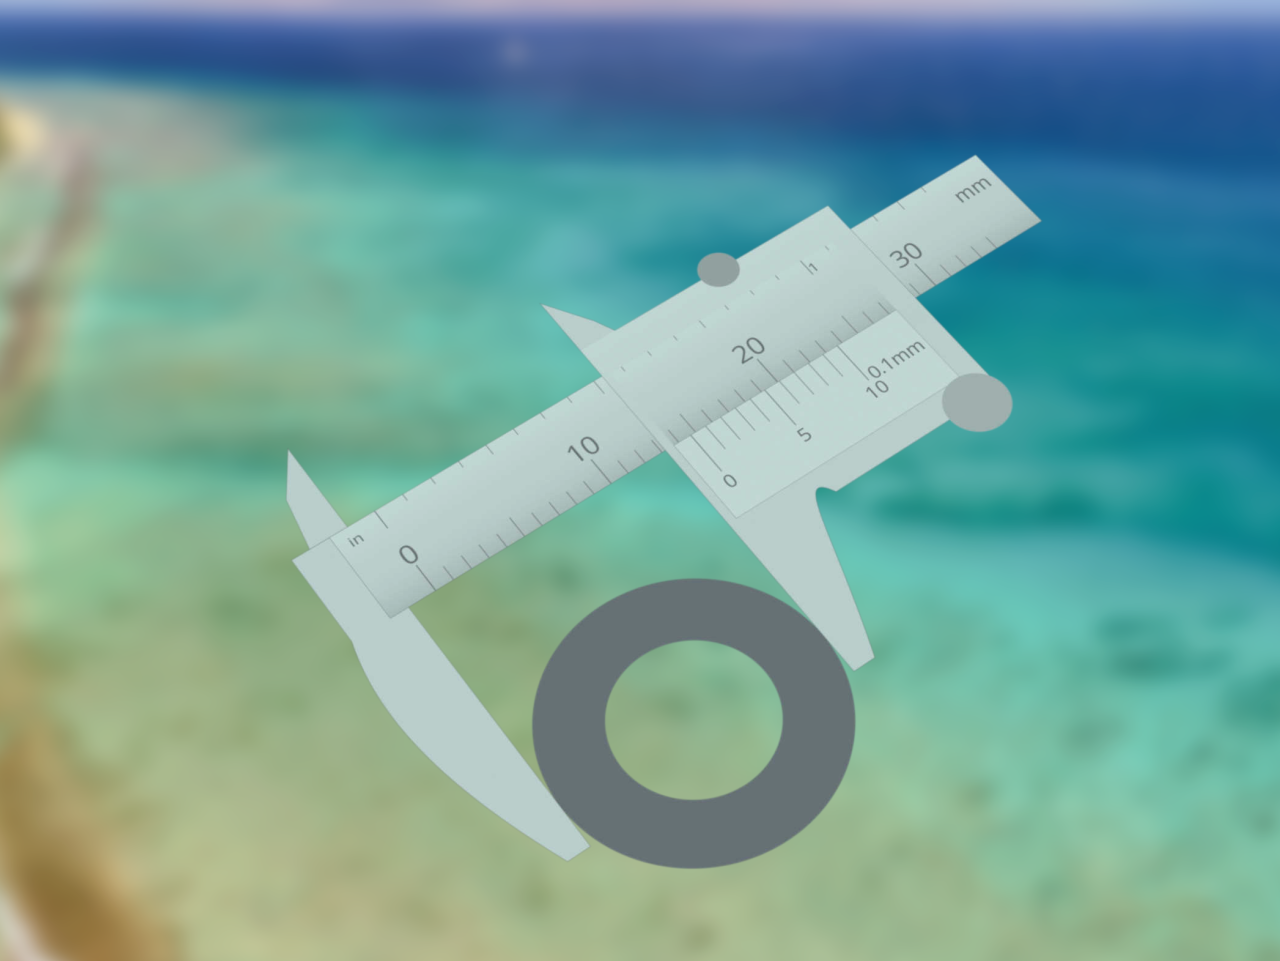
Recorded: 14.7,mm
